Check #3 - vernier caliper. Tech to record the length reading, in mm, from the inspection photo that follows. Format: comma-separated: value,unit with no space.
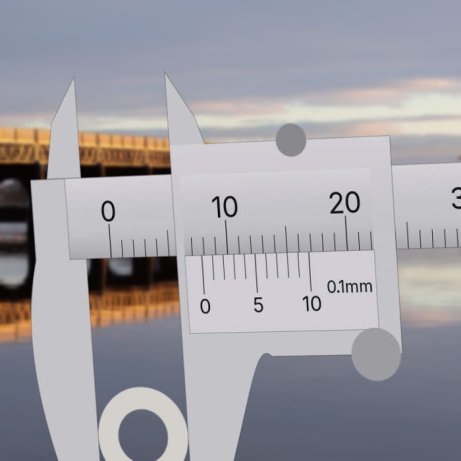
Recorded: 7.8,mm
